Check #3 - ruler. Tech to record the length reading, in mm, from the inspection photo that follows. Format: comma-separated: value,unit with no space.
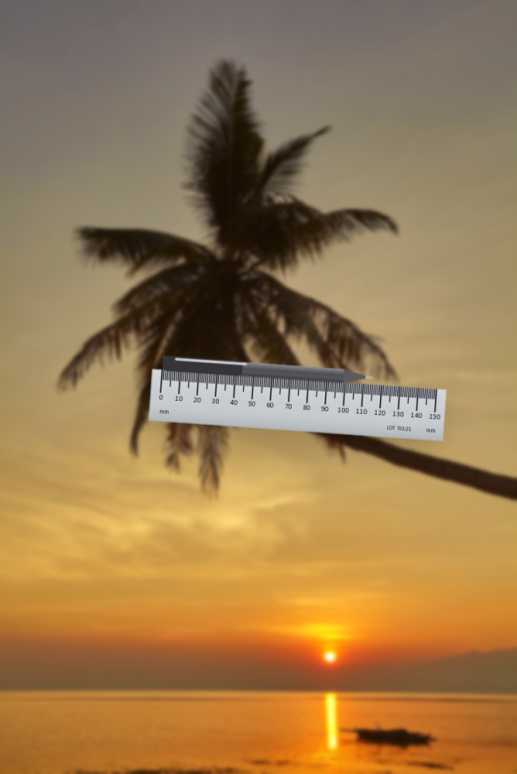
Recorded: 115,mm
